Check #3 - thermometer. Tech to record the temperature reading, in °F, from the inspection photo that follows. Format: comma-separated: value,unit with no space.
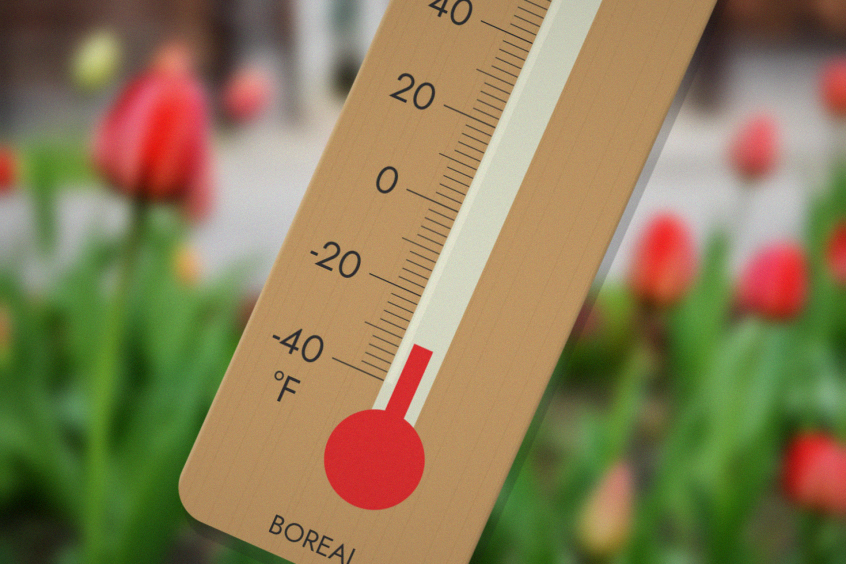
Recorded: -30,°F
